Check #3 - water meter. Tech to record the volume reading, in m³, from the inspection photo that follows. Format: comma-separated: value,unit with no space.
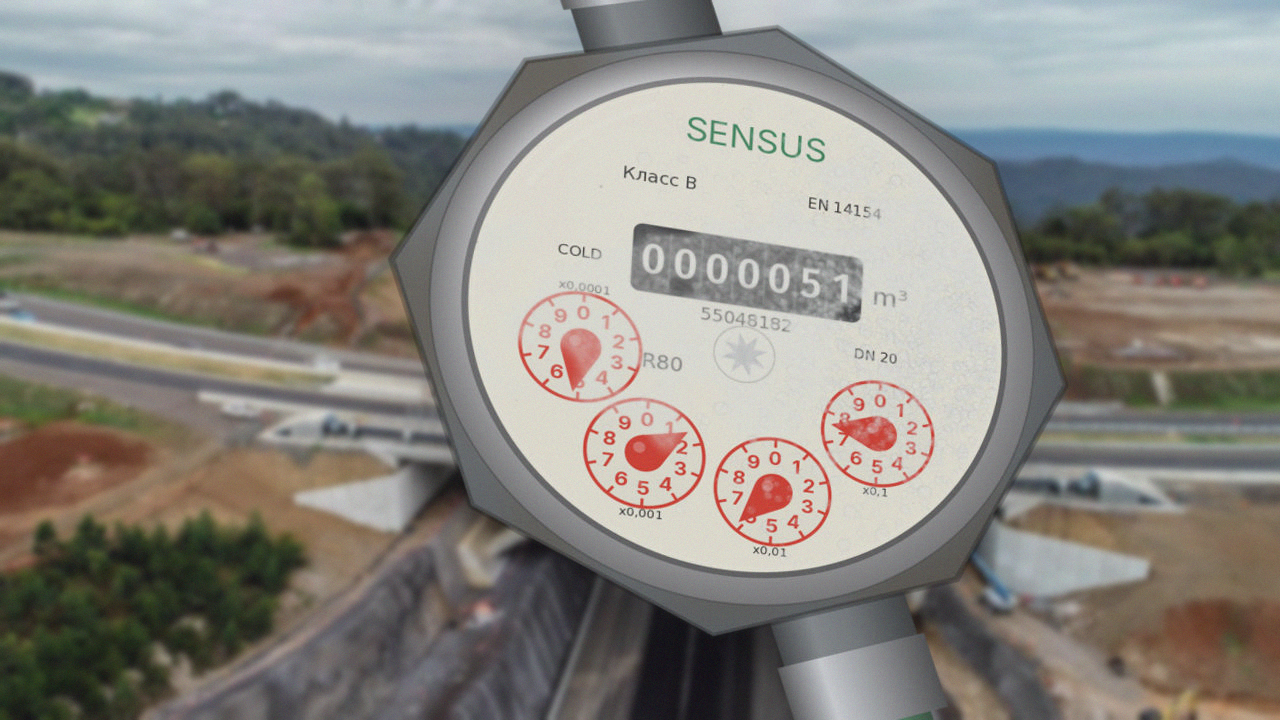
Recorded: 51.7615,m³
